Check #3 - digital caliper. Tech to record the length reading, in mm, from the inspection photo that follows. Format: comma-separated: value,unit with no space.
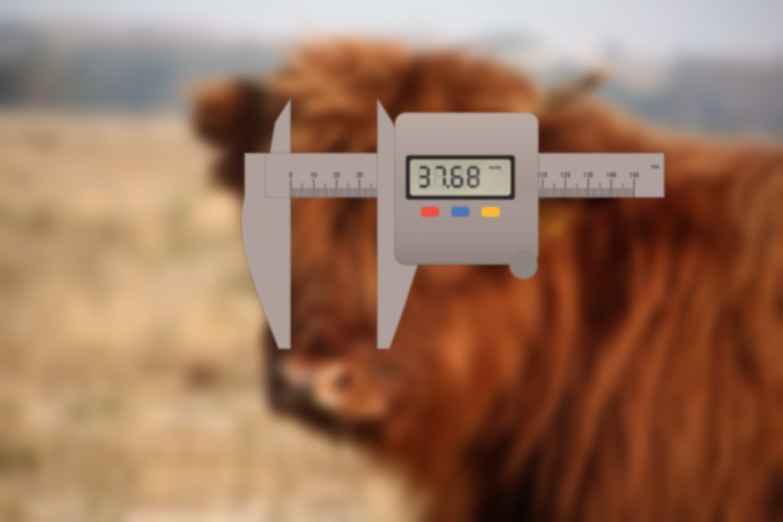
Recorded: 37.68,mm
